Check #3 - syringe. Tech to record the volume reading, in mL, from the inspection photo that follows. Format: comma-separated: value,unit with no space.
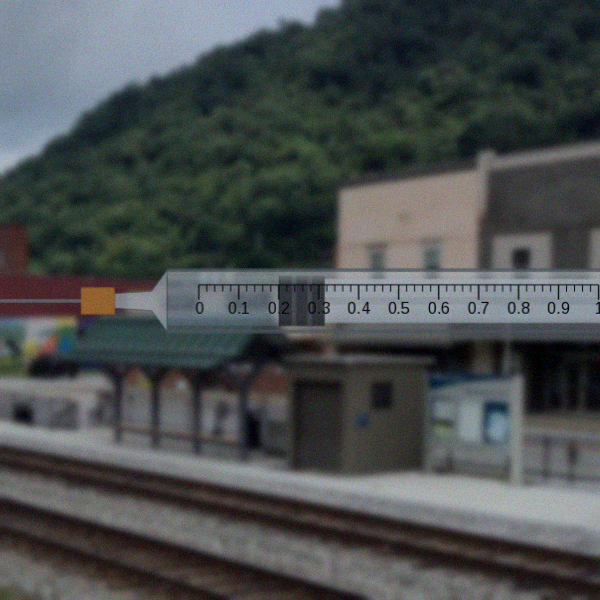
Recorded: 0.2,mL
